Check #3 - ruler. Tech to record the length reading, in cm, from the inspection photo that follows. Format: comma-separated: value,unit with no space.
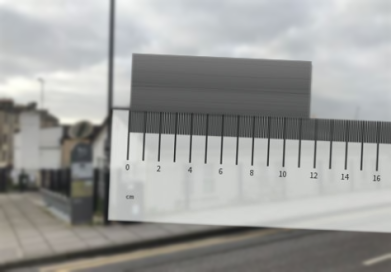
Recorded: 11.5,cm
